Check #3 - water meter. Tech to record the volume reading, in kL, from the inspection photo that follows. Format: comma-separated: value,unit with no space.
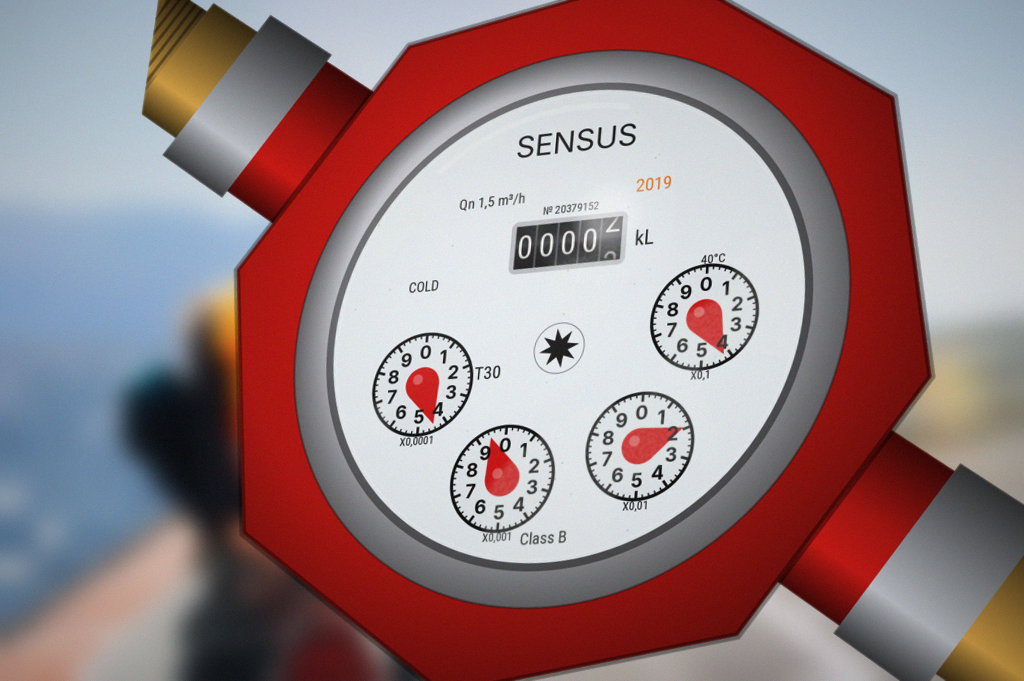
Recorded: 2.4194,kL
